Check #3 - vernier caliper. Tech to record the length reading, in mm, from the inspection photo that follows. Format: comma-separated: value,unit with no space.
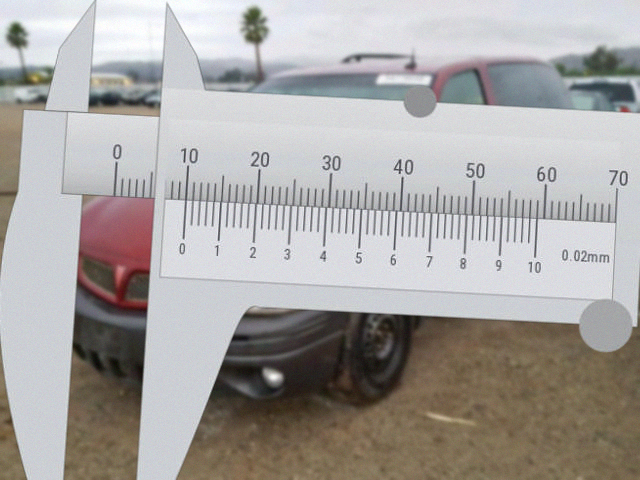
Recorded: 10.0,mm
